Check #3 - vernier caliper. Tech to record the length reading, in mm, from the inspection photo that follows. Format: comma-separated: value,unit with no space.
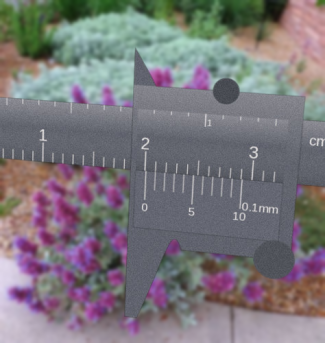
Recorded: 20.1,mm
